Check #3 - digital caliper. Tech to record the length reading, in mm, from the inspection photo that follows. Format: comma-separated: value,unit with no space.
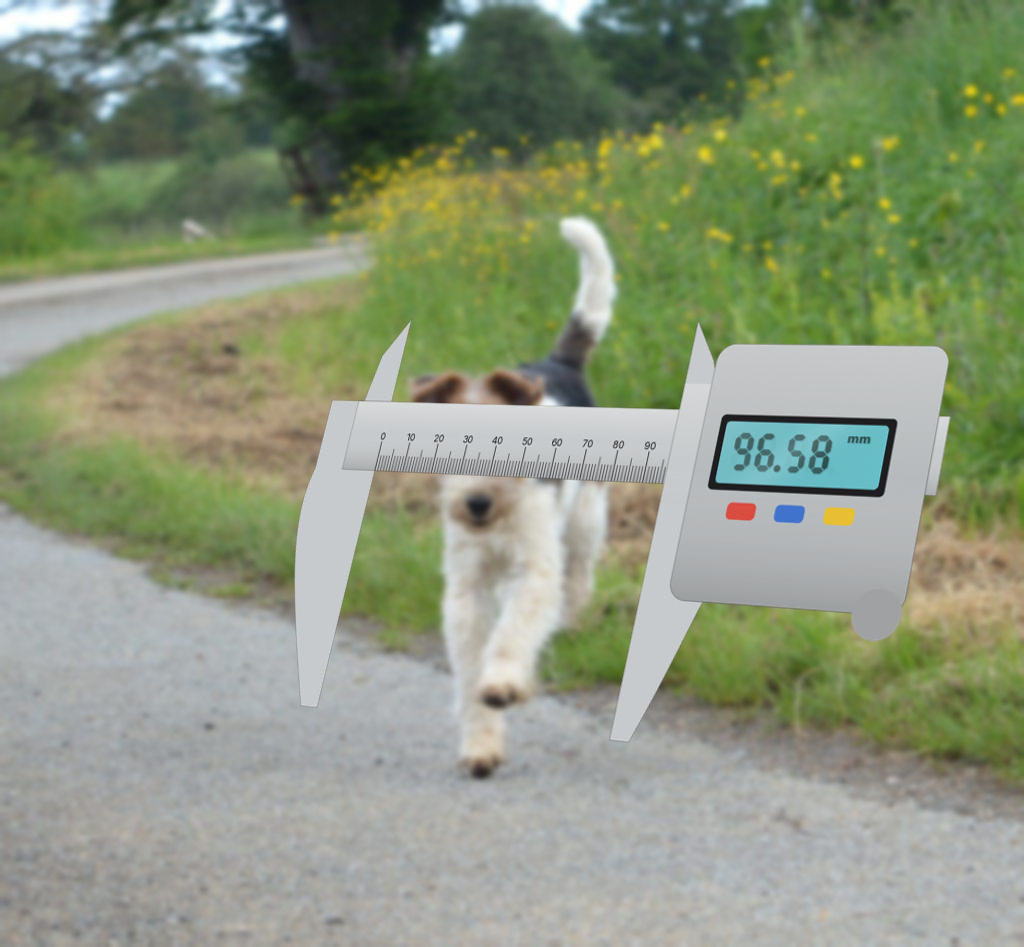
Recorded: 96.58,mm
